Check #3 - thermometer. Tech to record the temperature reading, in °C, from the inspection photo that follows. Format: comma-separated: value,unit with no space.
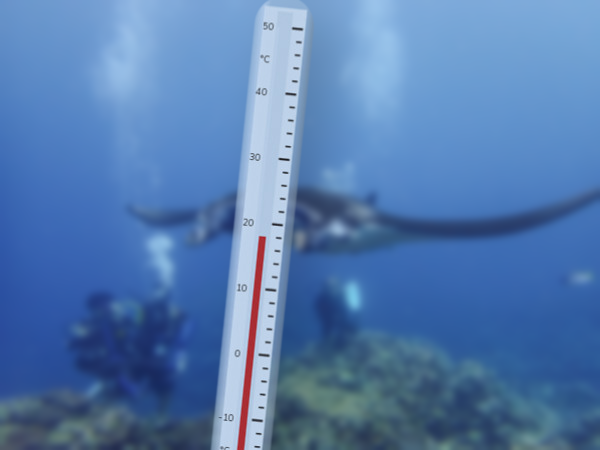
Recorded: 18,°C
